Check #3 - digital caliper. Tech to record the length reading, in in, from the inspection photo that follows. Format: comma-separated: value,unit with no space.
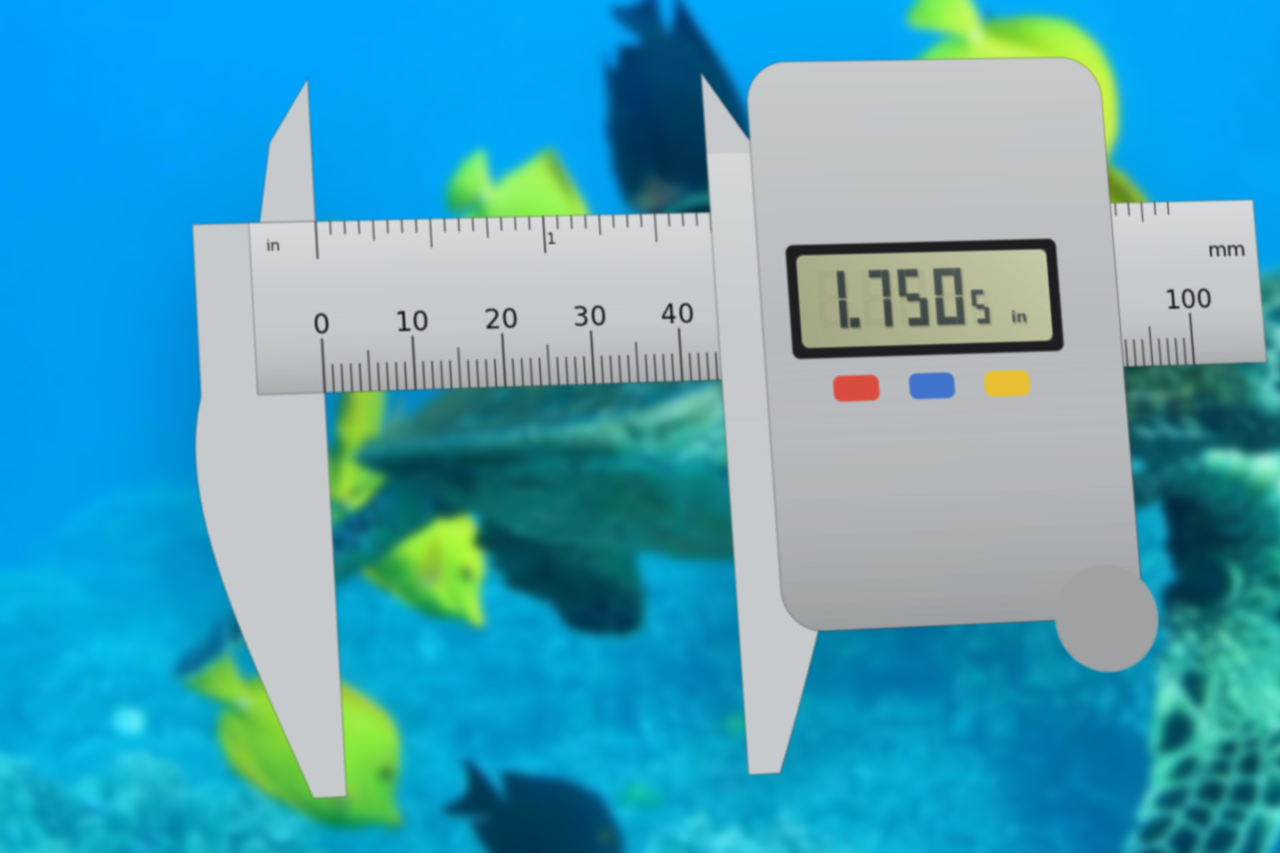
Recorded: 1.7505,in
